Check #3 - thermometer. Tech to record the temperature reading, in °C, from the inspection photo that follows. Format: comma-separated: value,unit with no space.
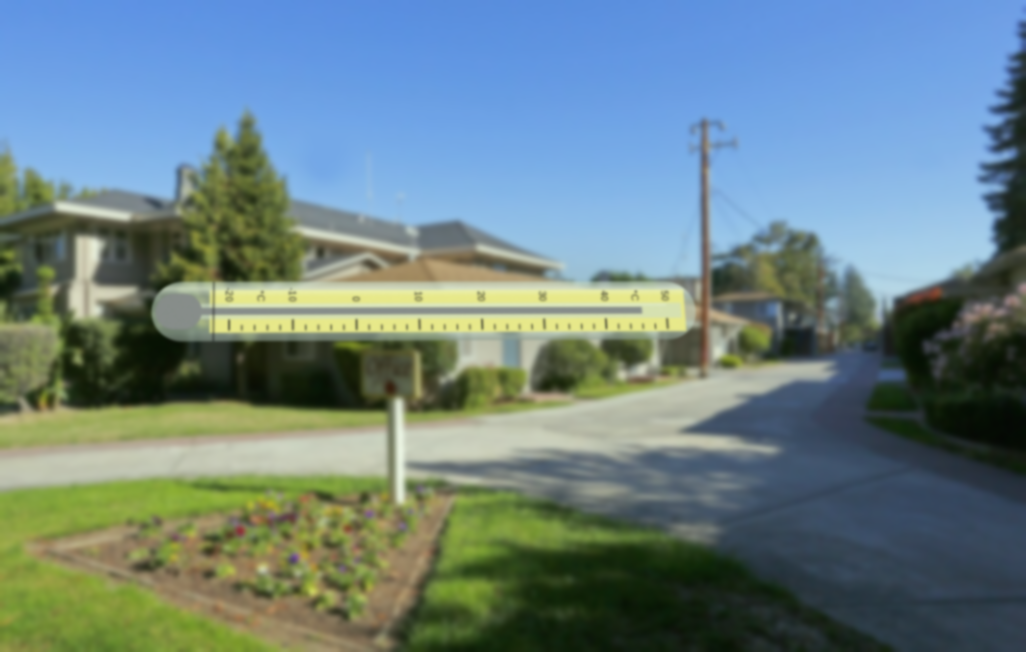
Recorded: 46,°C
